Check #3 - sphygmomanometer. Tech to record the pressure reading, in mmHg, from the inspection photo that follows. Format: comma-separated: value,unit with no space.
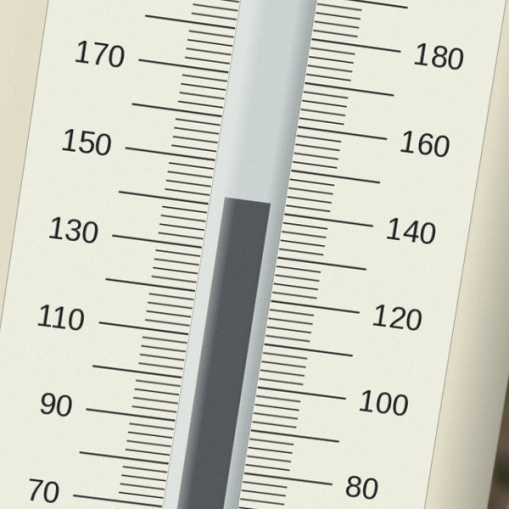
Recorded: 142,mmHg
